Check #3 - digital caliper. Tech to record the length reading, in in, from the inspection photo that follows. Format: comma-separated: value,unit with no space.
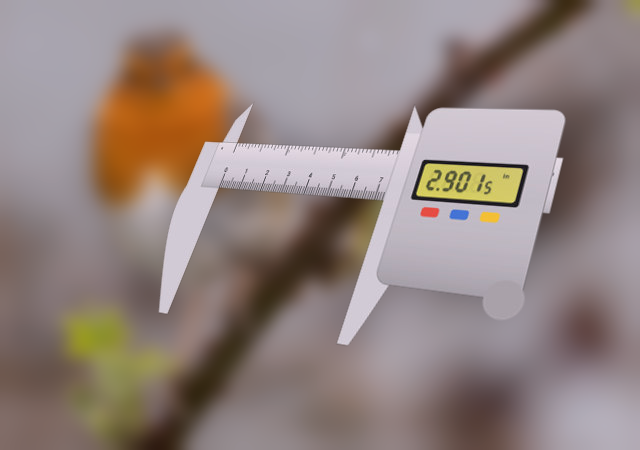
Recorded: 2.9015,in
